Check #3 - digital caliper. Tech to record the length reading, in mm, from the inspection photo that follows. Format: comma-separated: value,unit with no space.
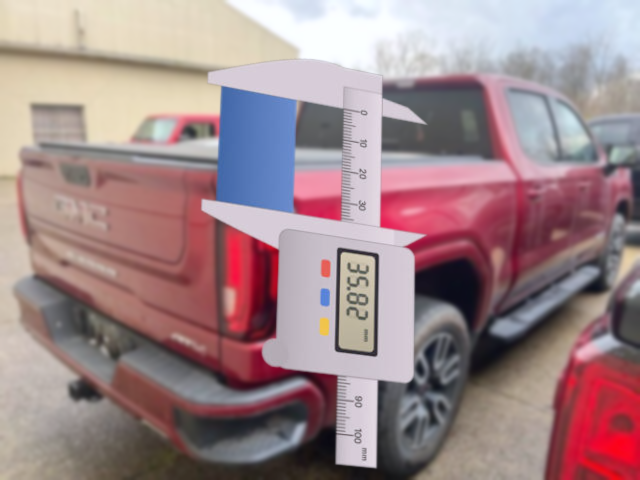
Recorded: 35.82,mm
